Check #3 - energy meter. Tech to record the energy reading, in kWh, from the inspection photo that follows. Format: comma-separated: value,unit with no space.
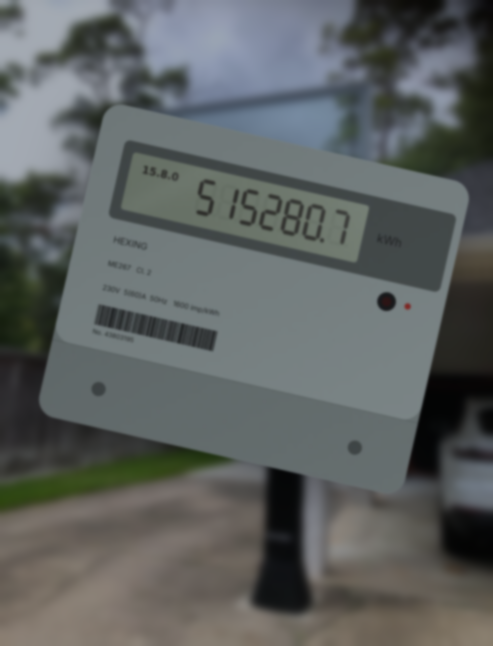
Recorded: 515280.7,kWh
